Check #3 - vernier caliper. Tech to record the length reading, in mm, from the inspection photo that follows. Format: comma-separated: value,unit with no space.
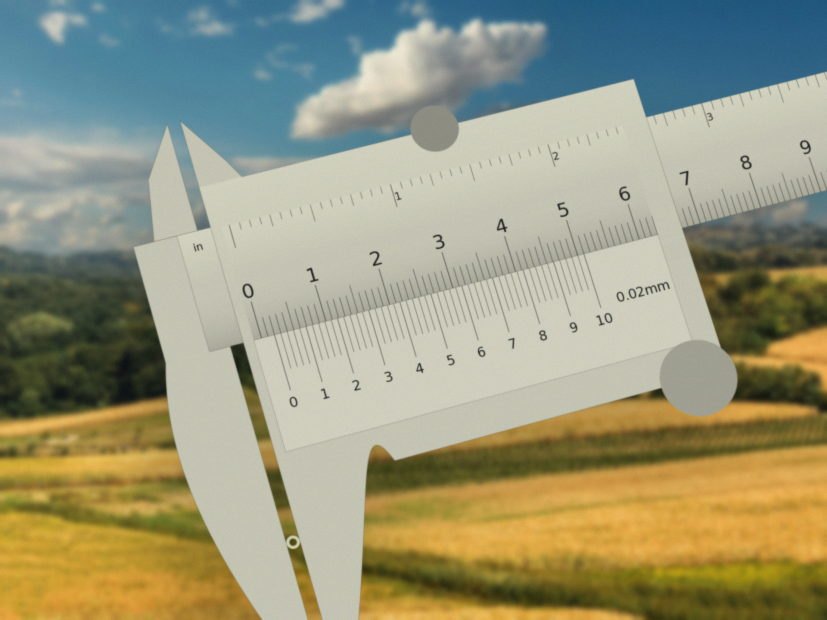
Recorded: 2.0,mm
